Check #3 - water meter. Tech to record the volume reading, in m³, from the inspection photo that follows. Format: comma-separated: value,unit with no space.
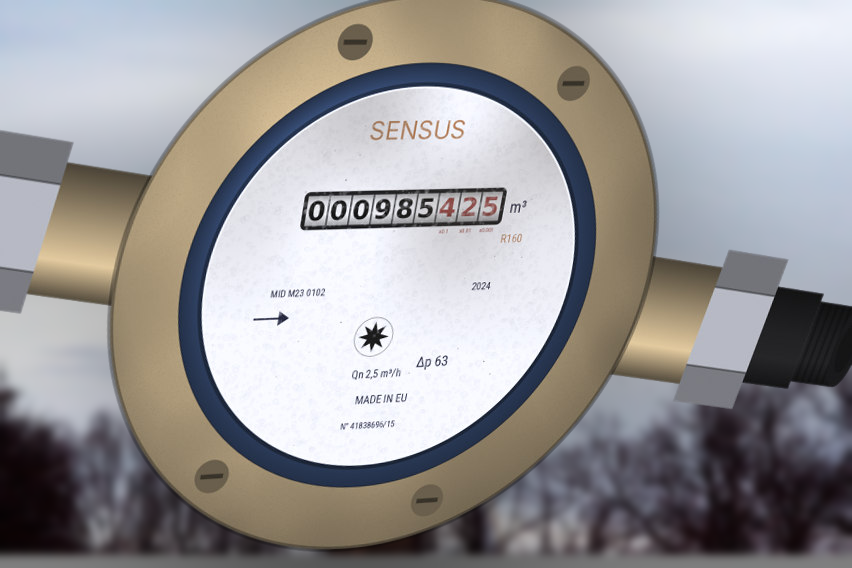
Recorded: 985.425,m³
